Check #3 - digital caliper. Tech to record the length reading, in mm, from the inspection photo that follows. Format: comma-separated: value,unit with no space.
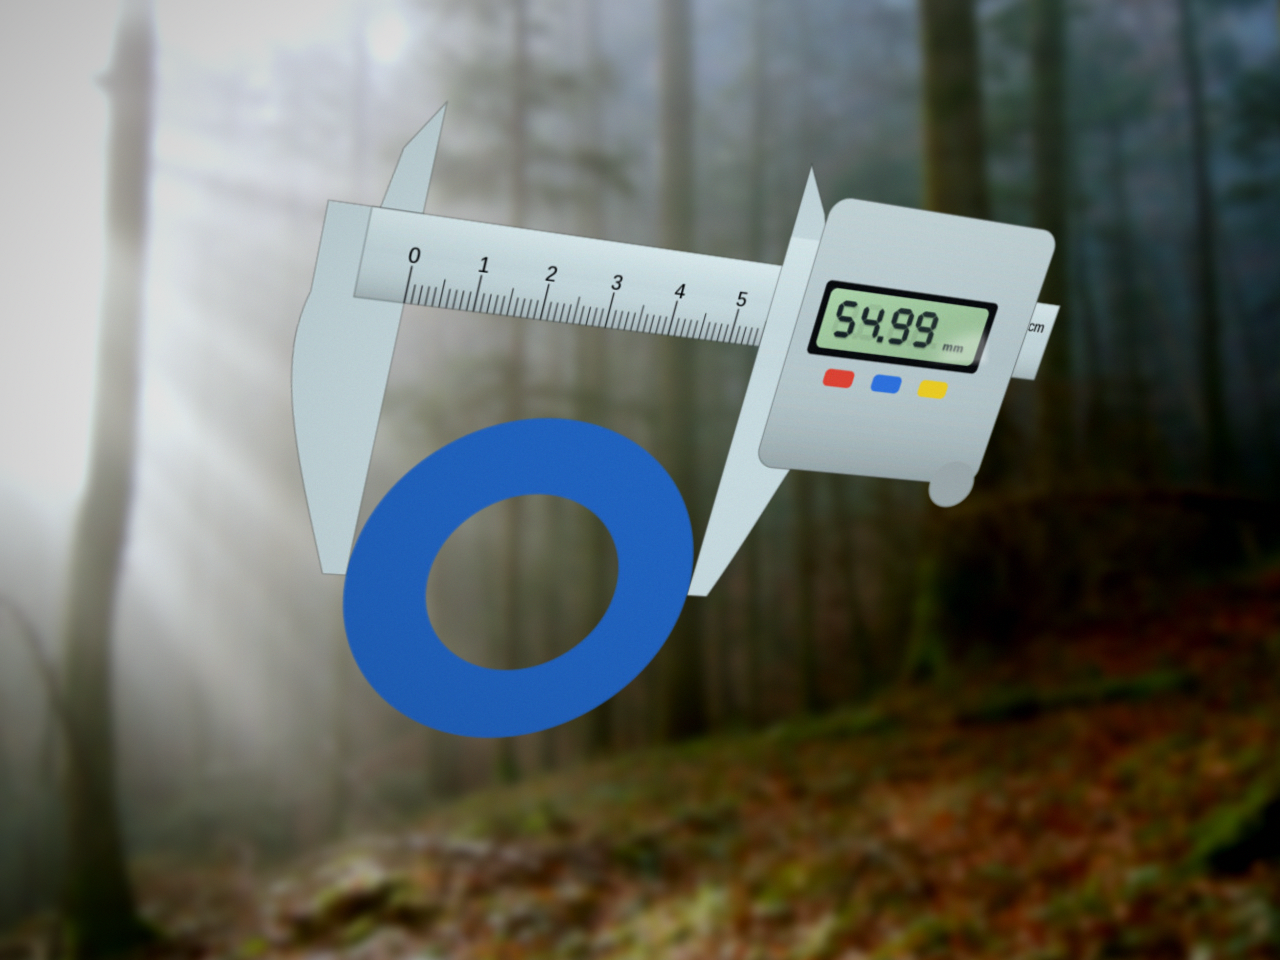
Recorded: 54.99,mm
